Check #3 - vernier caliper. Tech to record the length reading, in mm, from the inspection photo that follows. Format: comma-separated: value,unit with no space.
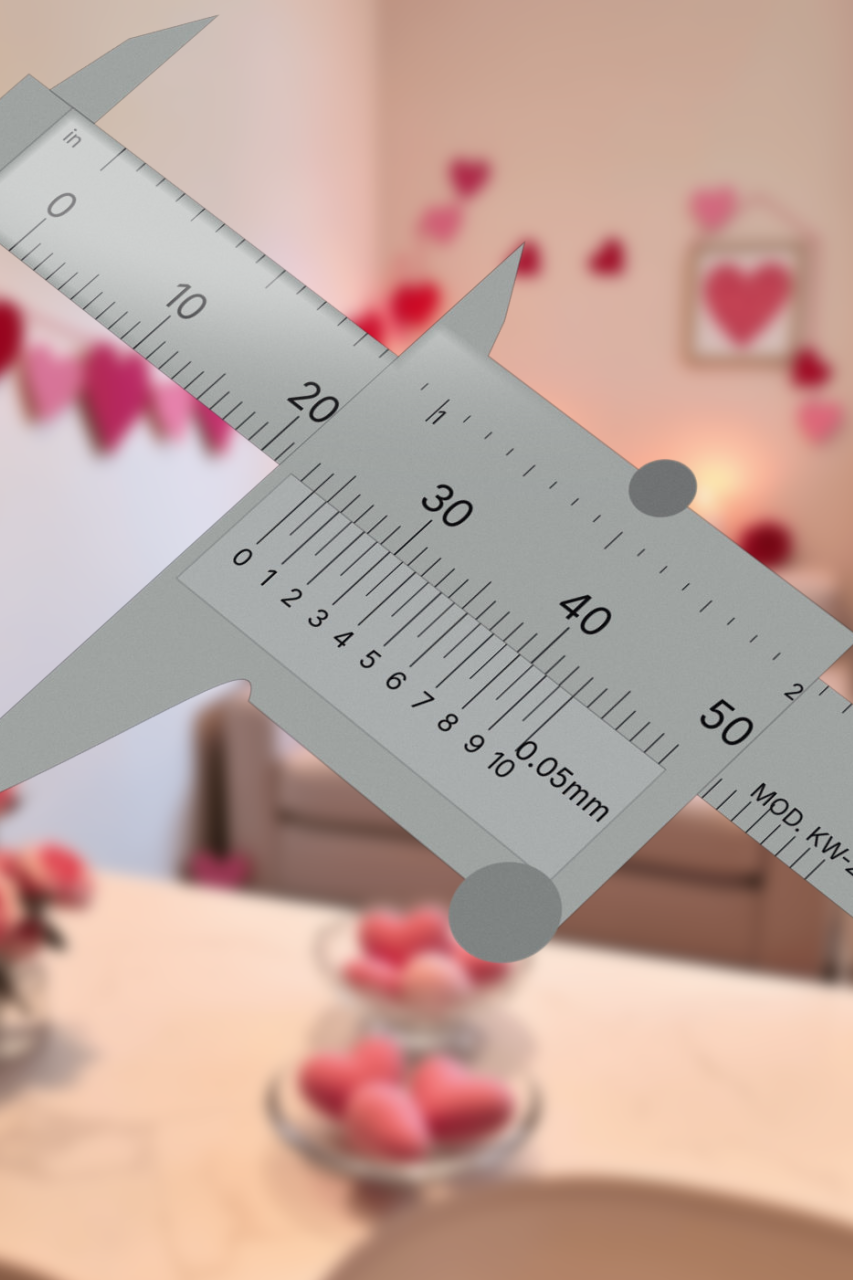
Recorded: 24.0,mm
